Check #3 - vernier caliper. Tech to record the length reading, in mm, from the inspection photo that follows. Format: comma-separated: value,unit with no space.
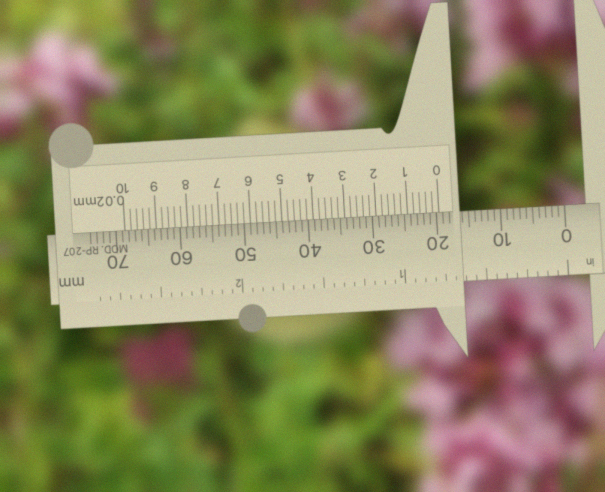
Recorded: 19.6,mm
